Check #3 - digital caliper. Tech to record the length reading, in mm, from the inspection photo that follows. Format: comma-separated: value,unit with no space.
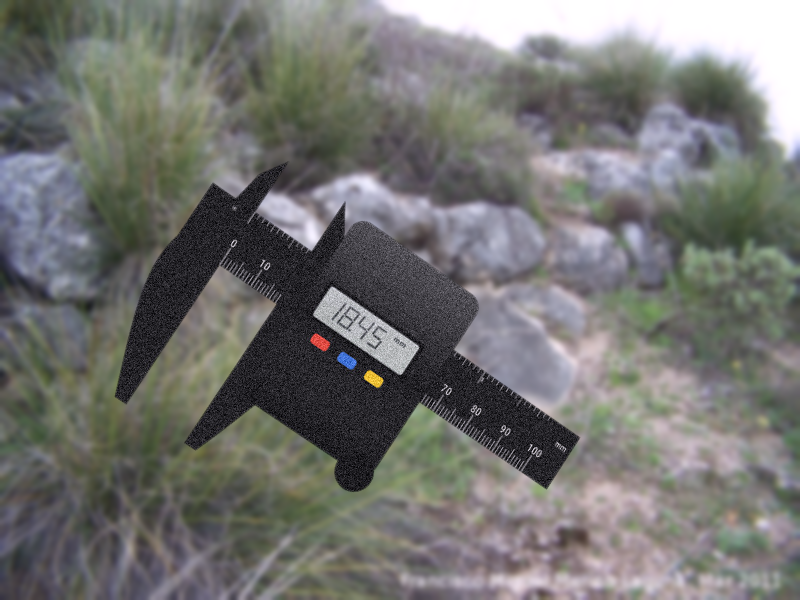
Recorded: 18.45,mm
